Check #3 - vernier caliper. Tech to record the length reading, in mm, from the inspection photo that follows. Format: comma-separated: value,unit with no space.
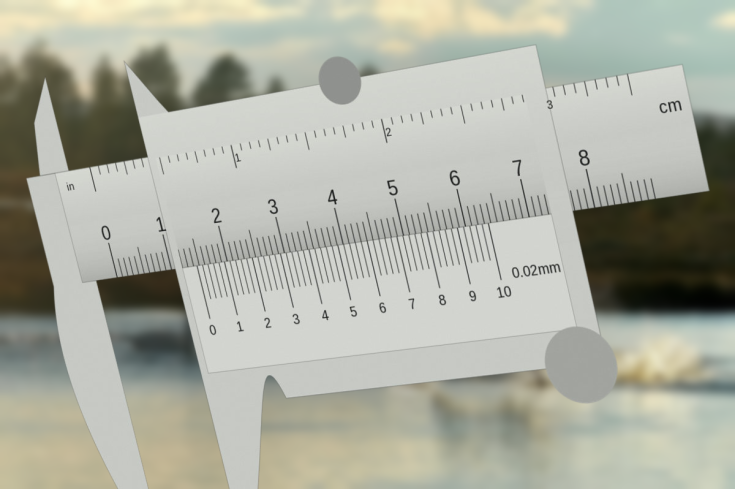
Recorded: 14.6,mm
